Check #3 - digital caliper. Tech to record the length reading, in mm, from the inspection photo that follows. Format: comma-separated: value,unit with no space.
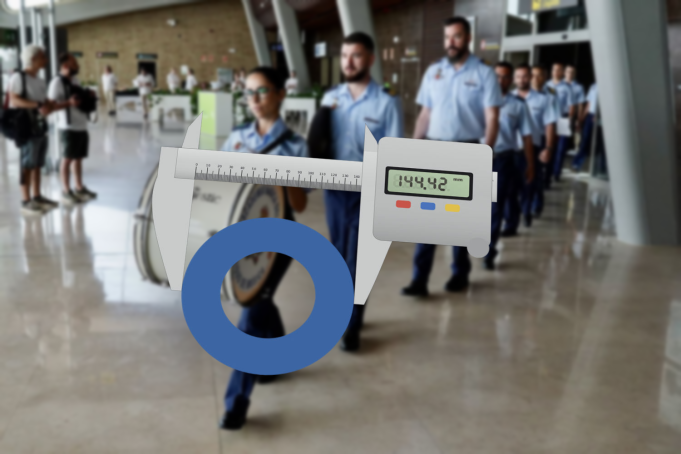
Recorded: 144.42,mm
